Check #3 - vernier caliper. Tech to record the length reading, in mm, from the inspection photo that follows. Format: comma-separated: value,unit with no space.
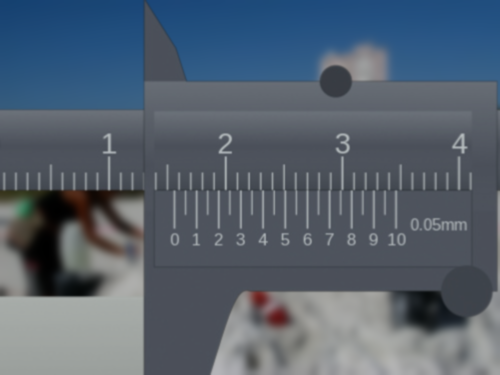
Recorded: 15.6,mm
